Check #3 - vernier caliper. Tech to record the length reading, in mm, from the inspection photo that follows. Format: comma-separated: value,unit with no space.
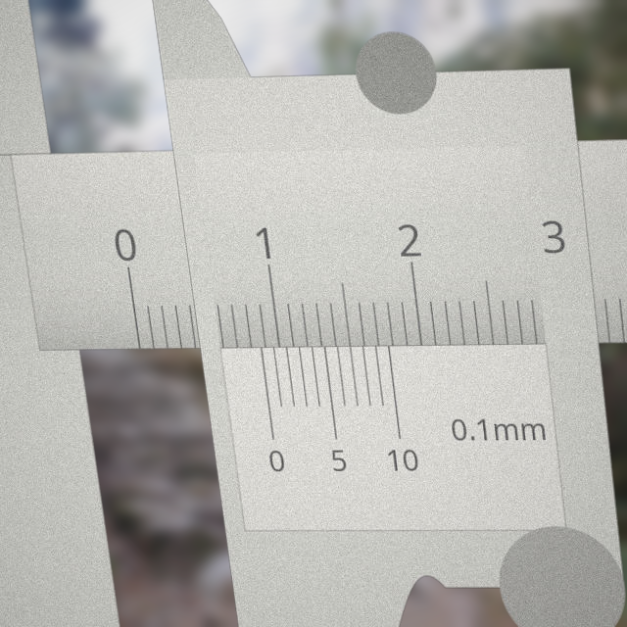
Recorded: 8.7,mm
